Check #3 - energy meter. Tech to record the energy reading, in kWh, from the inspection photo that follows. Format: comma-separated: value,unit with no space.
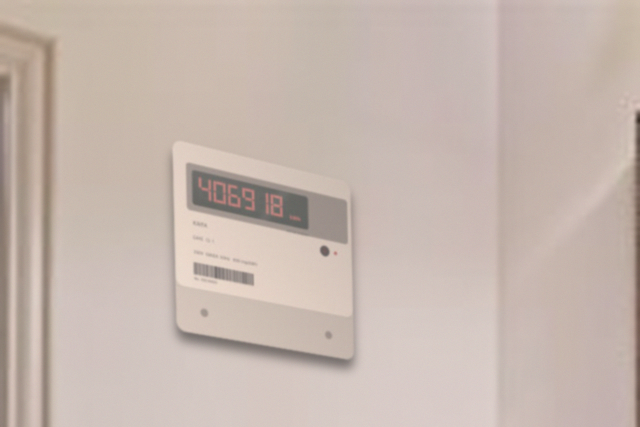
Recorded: 406918,kWh
